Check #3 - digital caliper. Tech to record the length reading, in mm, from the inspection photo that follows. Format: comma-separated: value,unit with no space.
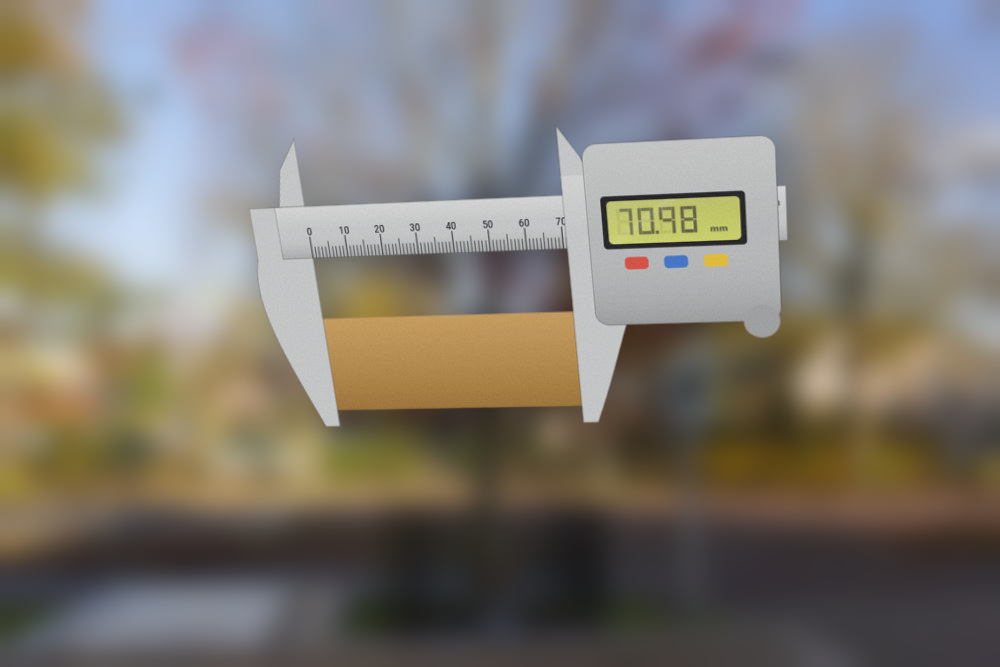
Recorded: 70.98,mm
